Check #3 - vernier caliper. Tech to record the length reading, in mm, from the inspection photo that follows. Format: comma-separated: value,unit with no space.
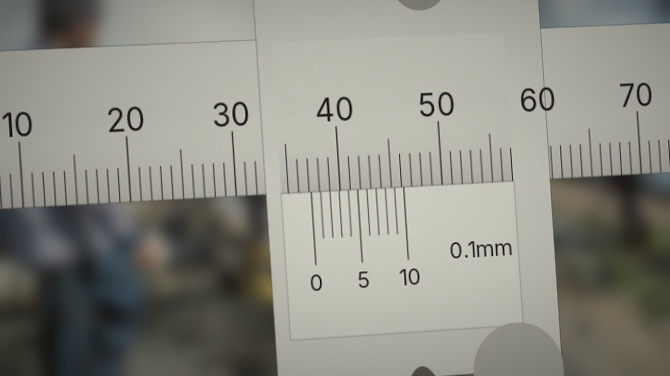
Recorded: 37.2,mm
